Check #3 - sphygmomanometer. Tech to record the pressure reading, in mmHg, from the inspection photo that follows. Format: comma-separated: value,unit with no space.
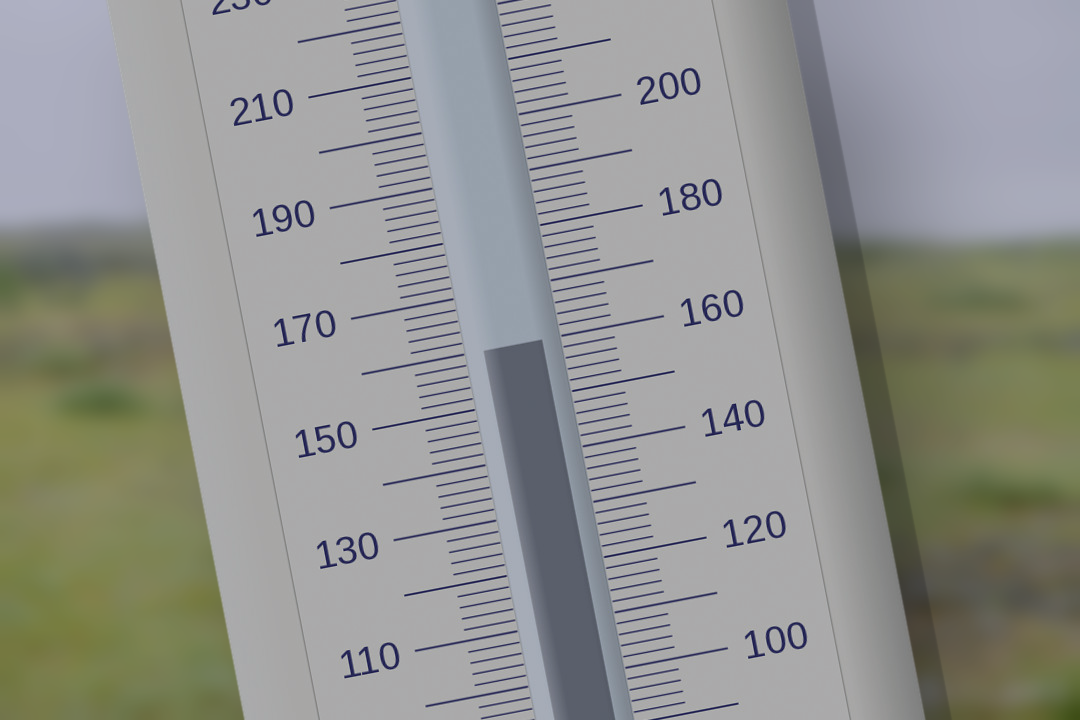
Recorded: 160,mmHg
